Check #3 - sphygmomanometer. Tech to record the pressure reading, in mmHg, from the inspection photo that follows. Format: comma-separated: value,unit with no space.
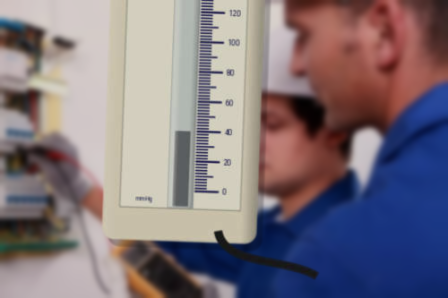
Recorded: 40,mmHg
